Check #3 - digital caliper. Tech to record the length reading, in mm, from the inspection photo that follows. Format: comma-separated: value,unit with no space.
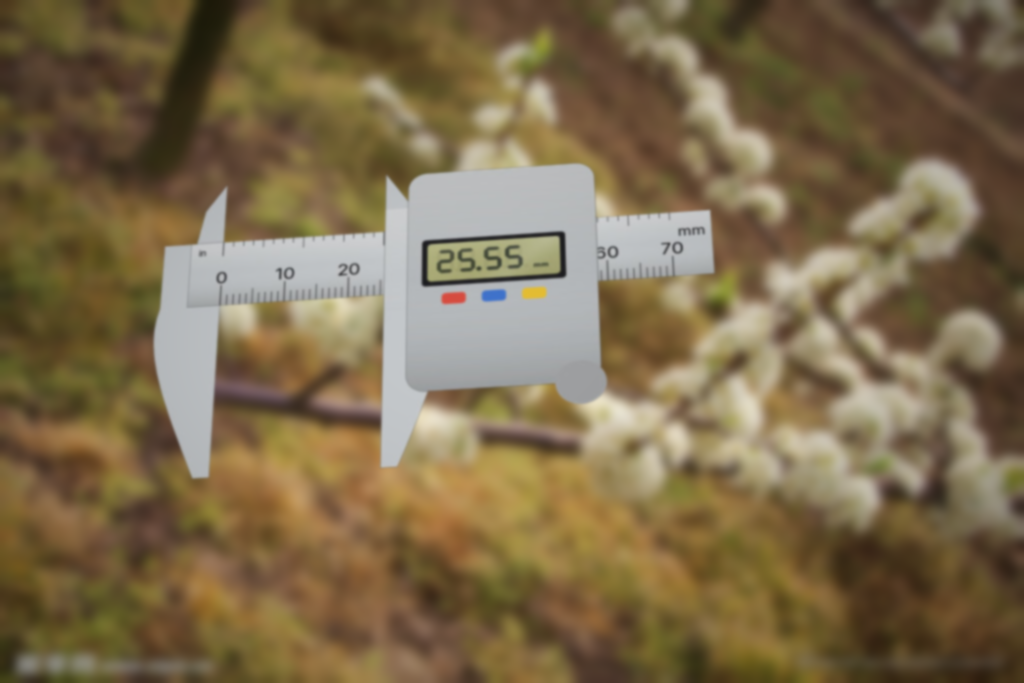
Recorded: 25.55,mm
